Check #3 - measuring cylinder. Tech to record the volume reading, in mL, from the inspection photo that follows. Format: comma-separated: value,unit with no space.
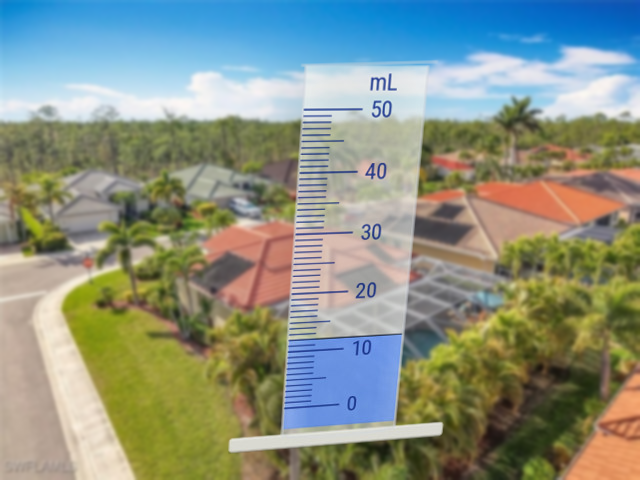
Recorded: 12,mL
